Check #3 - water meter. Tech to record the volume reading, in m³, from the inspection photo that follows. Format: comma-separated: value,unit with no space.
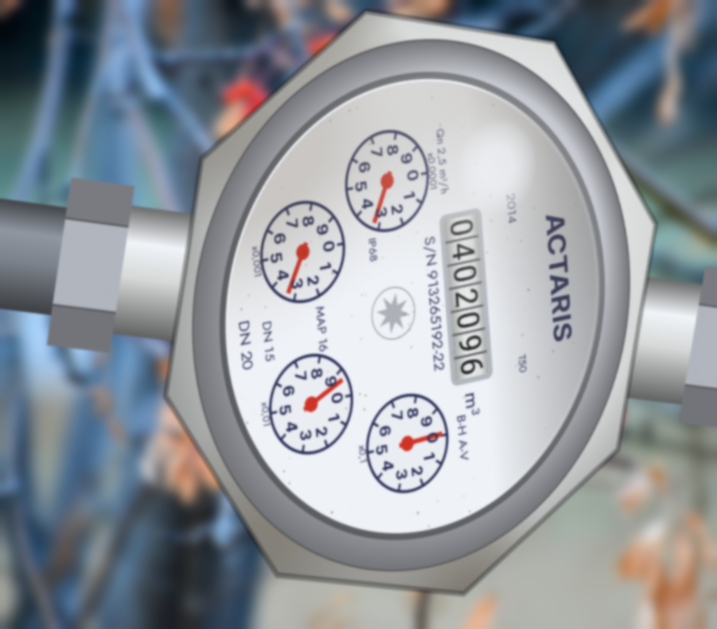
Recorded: 402095.9933,m³
